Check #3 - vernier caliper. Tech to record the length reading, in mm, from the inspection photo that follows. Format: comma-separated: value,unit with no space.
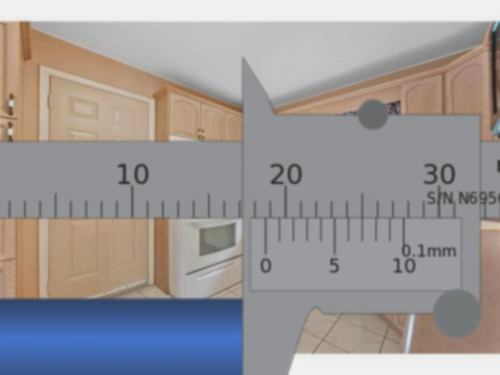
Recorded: 18.7,mm
